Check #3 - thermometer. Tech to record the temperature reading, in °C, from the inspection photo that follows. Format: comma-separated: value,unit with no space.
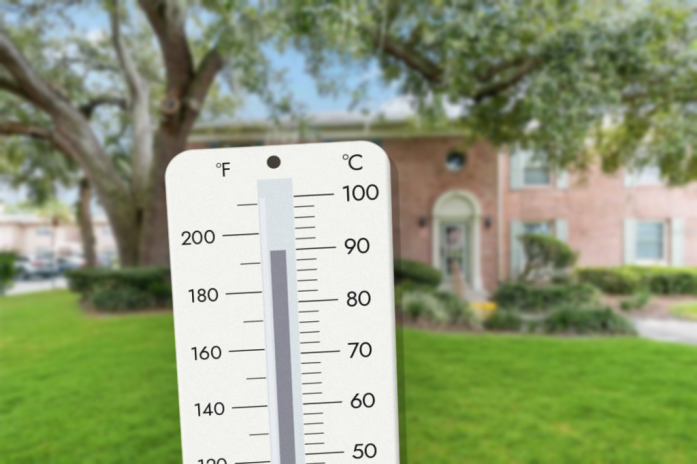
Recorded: 90,°C
